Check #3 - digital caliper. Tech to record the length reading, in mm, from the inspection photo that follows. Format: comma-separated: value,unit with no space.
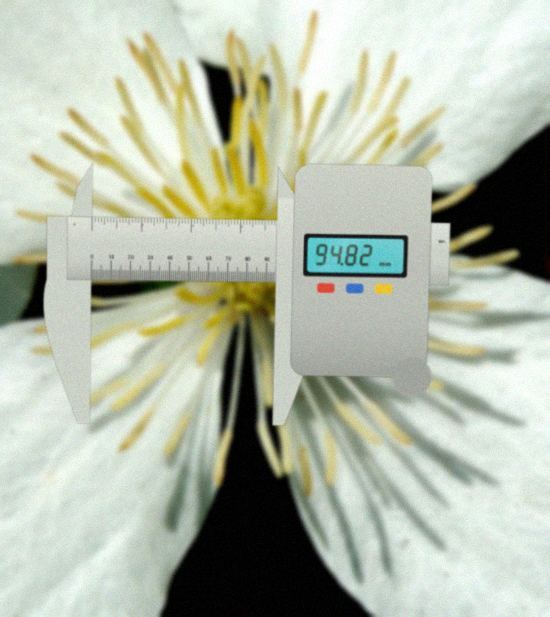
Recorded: 94.82,mm
